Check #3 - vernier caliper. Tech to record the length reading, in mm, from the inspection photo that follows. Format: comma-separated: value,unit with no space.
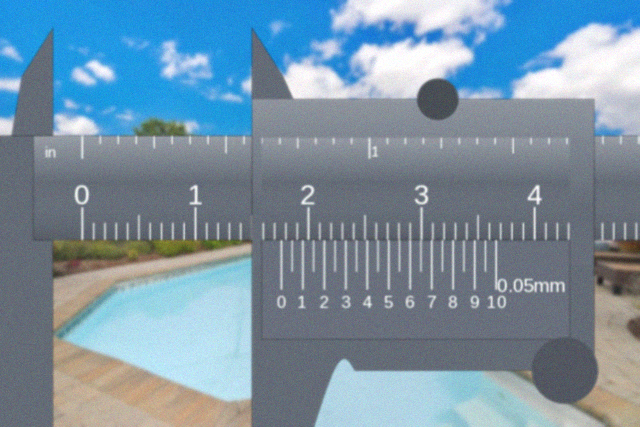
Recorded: 17.6,mm
